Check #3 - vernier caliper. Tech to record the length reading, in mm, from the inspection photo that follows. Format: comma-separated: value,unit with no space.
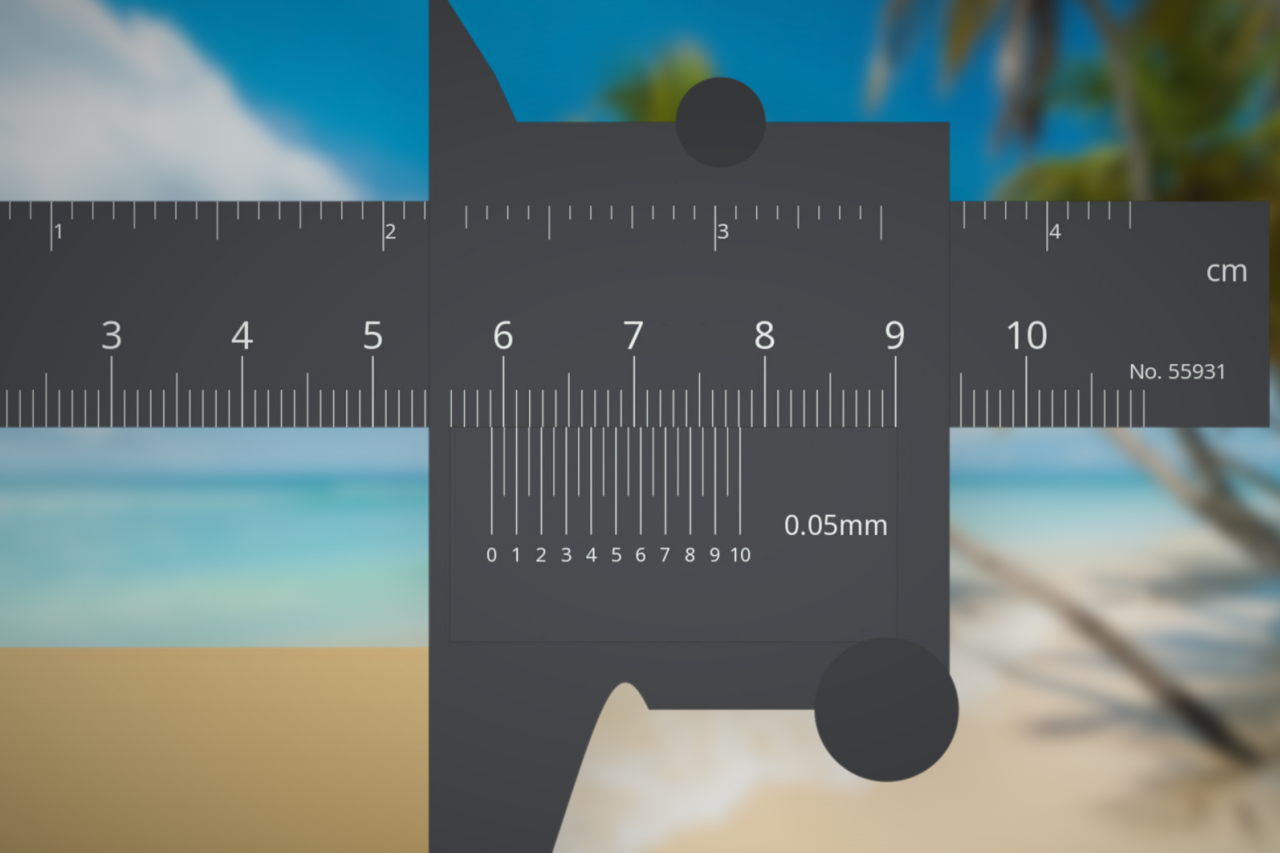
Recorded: 59.1,mm
